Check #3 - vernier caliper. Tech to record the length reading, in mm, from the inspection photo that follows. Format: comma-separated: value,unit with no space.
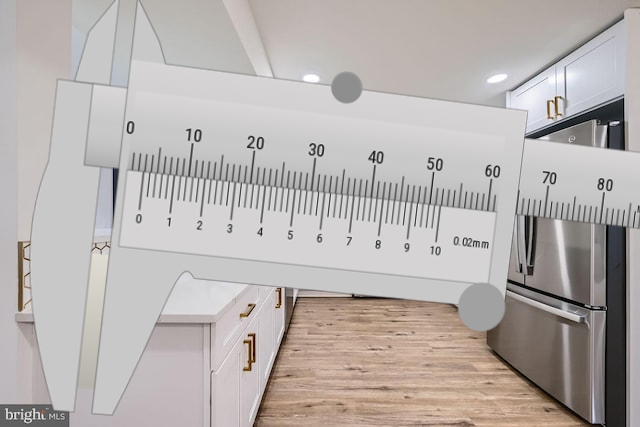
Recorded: 2.8,mm
